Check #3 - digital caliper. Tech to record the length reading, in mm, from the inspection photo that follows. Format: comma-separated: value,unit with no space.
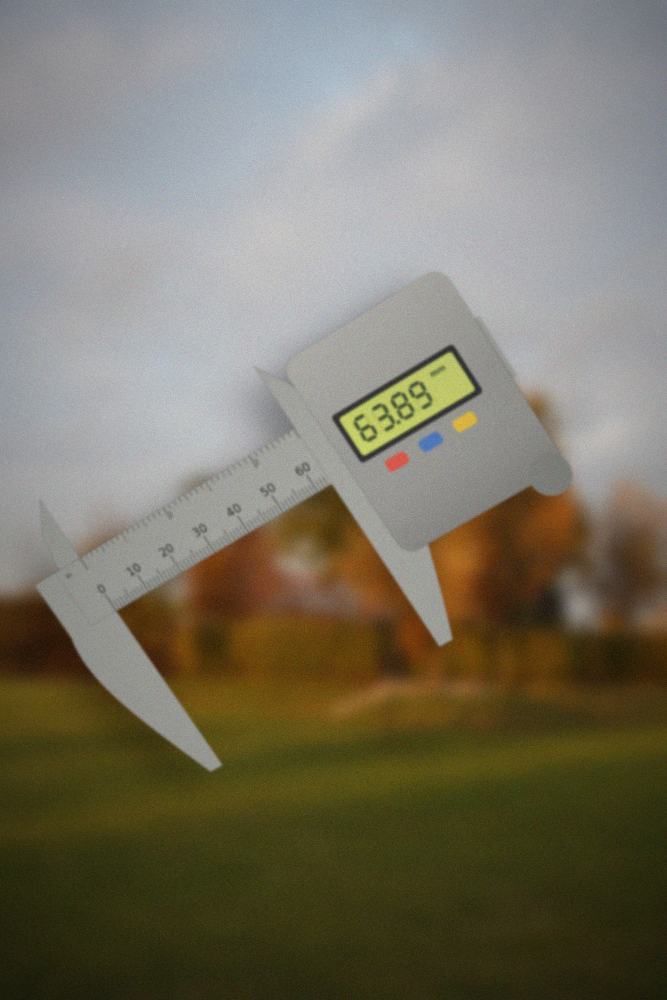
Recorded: 63.89,mm
